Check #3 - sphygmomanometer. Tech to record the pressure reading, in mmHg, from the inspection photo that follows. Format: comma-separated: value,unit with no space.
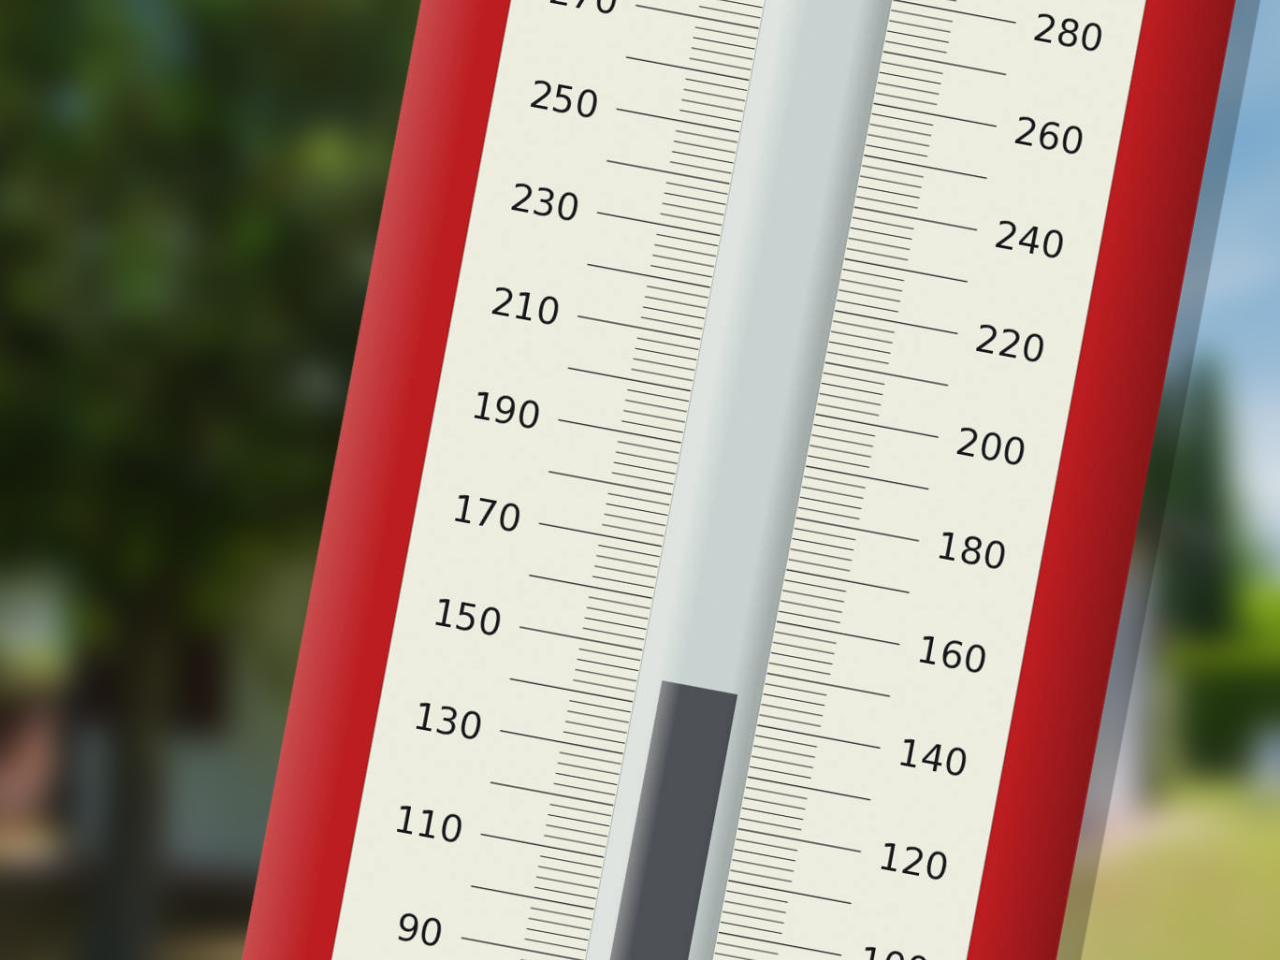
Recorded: 145,mmHg
